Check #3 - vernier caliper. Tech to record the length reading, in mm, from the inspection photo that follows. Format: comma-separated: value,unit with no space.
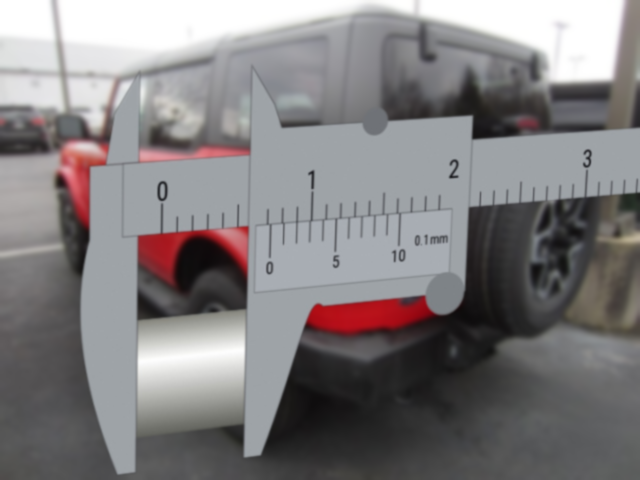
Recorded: 7.2,mm
